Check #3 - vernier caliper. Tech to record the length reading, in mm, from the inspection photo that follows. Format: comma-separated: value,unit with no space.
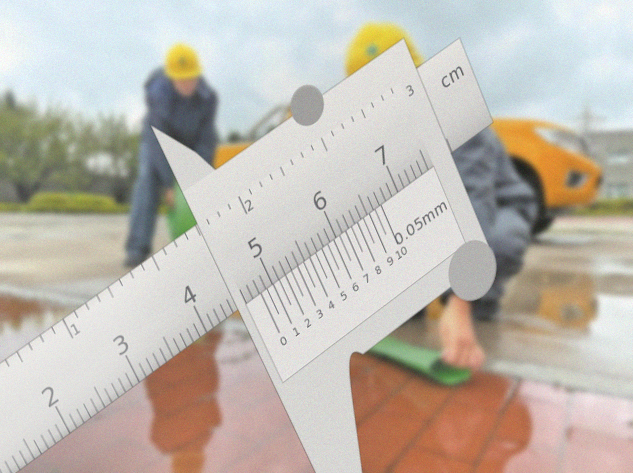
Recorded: 48.2,mm
